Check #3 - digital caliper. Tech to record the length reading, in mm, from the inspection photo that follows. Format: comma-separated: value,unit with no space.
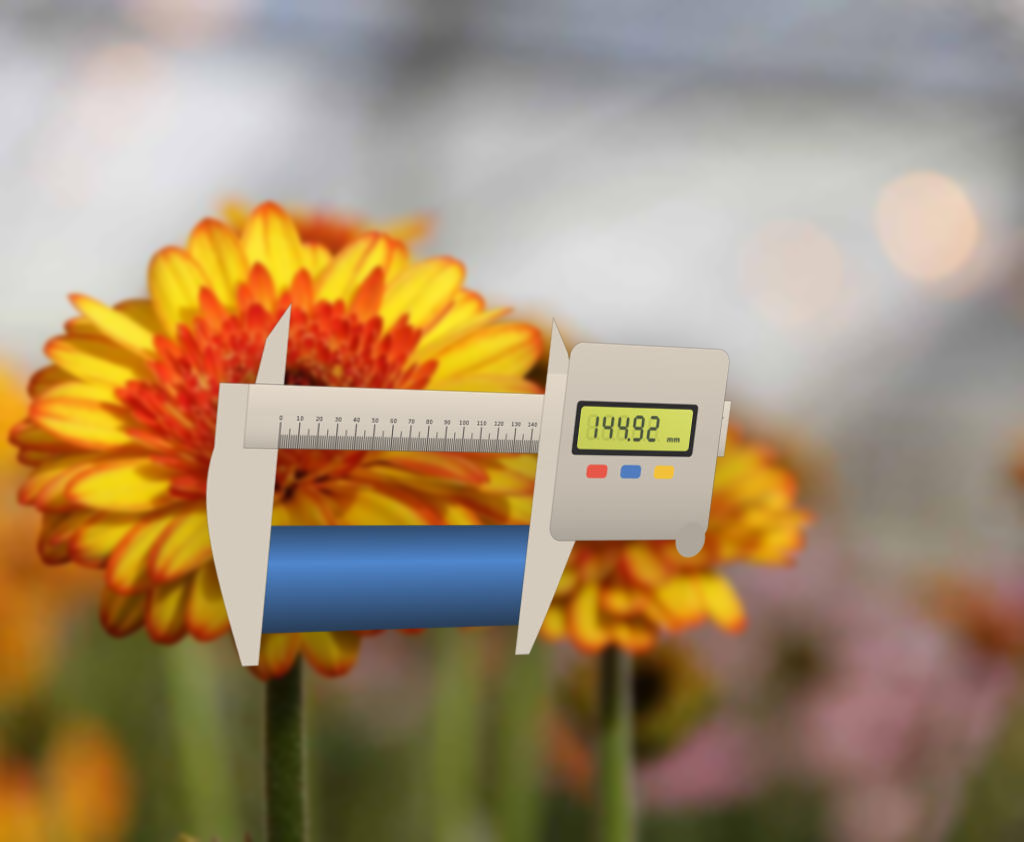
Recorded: 144.92,mm
